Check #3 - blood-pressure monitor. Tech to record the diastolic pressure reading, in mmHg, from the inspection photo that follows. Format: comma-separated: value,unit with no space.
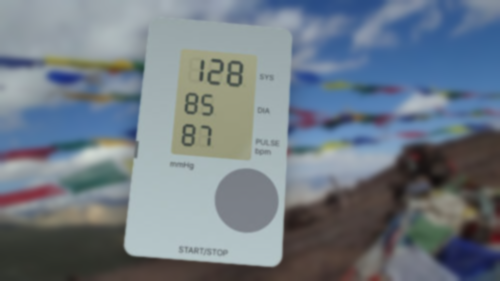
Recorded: 85,mmHg
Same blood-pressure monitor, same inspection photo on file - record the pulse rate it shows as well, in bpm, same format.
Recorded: 87,bpm
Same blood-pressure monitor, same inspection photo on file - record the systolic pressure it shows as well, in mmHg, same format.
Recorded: 128,mmHg
